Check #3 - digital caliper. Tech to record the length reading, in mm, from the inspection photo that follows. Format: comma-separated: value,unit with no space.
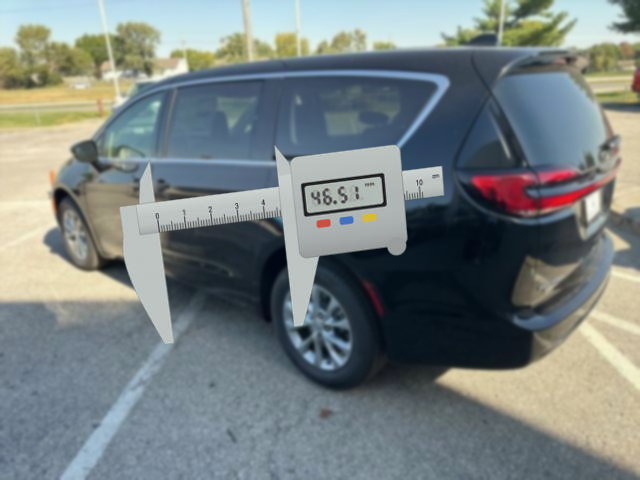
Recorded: 46.51,mm
